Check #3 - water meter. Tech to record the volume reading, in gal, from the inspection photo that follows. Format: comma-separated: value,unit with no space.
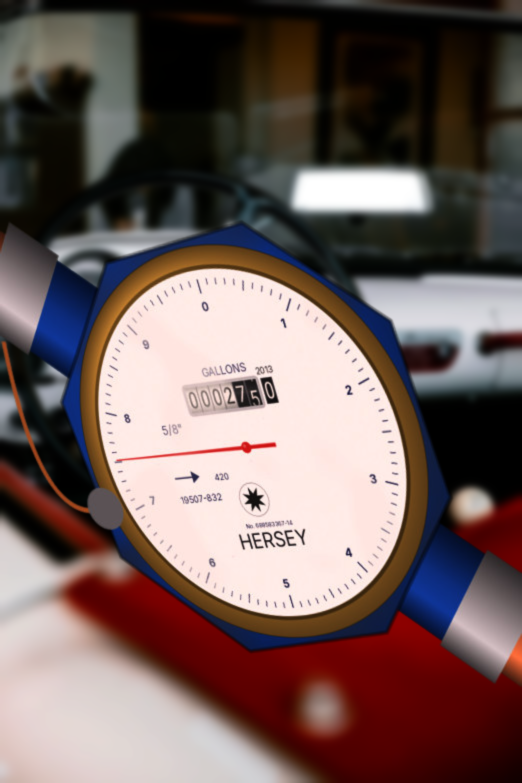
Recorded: 2747.5,gal
